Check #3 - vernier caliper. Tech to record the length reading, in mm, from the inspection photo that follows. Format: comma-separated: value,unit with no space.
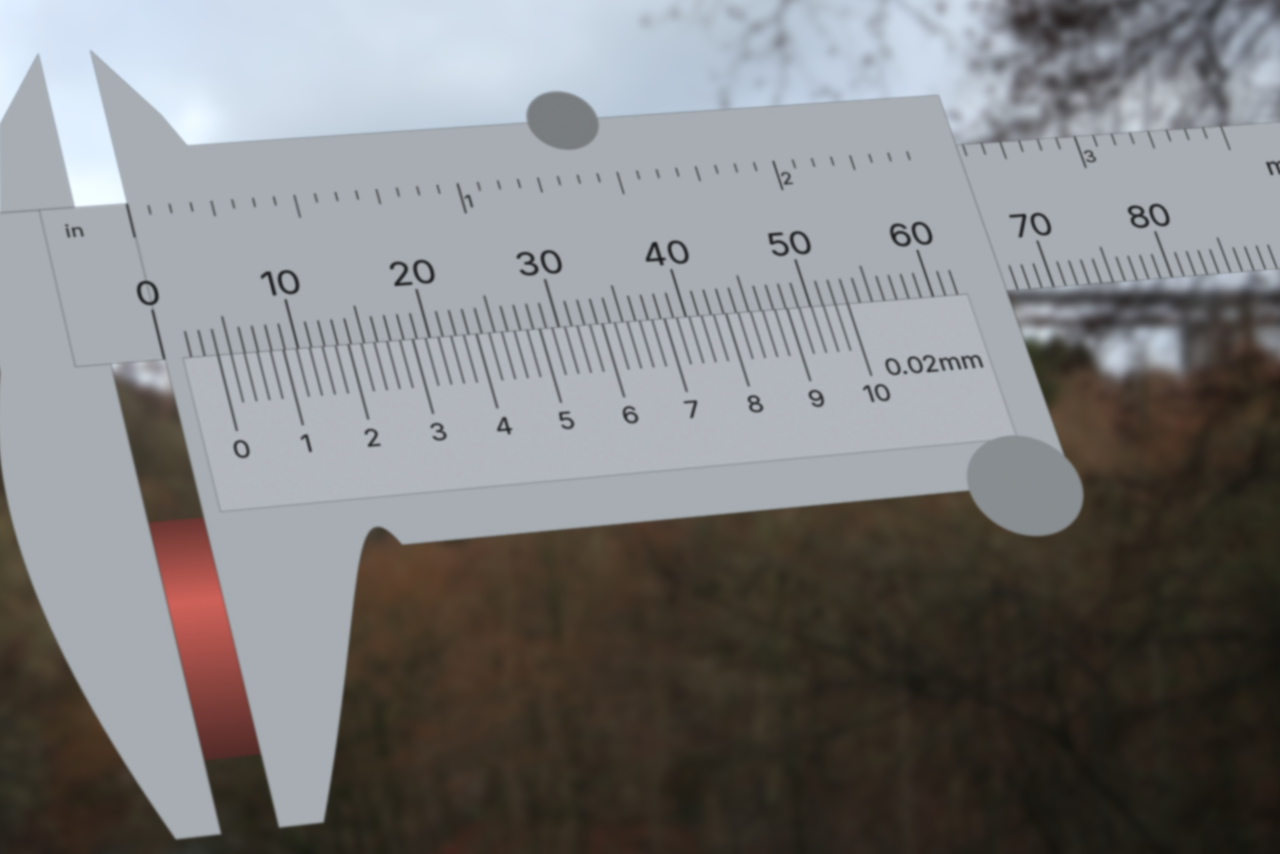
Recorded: 4.0,mm
